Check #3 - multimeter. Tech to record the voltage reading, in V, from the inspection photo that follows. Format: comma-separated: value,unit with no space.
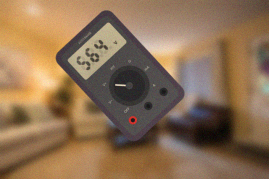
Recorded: 564,V
